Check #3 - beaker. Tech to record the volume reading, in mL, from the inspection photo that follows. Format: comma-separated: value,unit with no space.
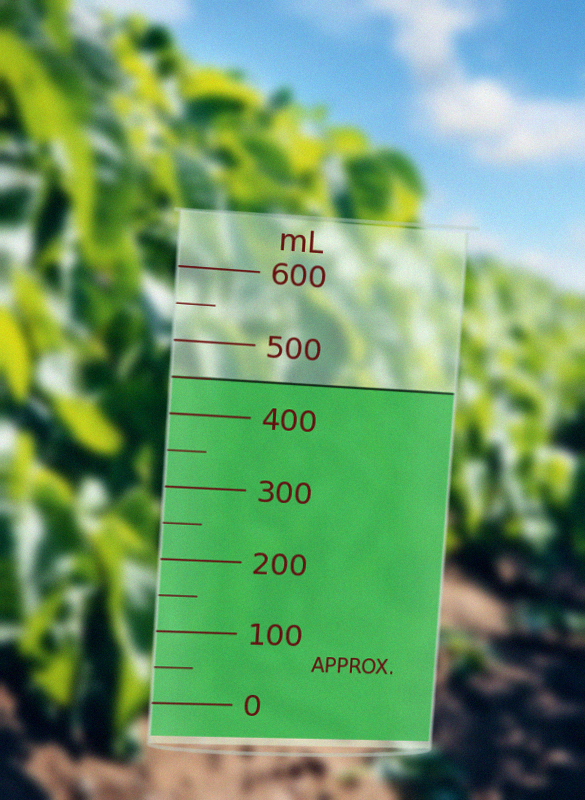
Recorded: 450,mL
